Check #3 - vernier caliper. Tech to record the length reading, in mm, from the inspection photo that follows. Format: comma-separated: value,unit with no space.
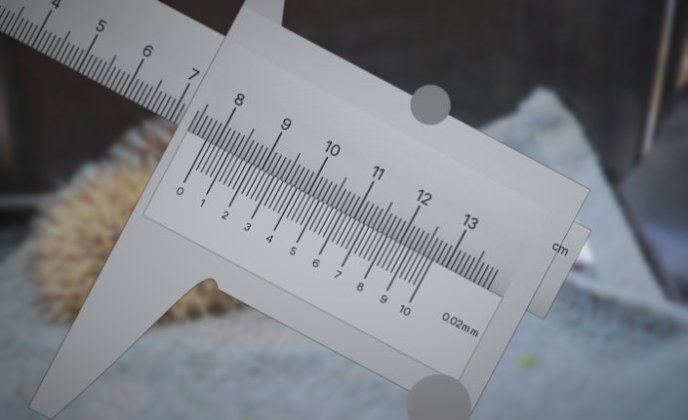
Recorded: 78.0,mm
